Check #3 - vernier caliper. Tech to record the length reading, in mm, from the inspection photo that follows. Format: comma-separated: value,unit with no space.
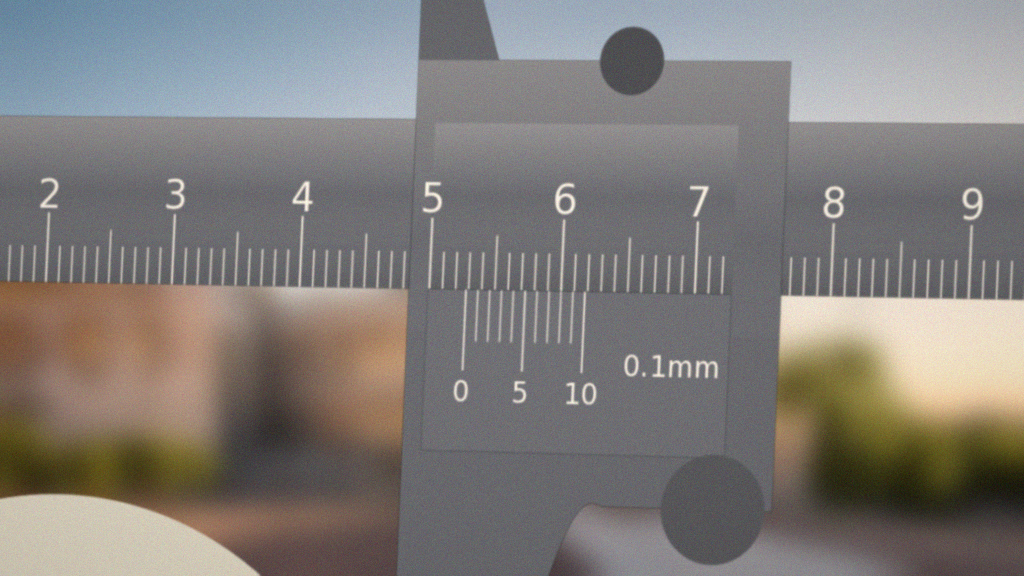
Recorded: 52.8,mm
